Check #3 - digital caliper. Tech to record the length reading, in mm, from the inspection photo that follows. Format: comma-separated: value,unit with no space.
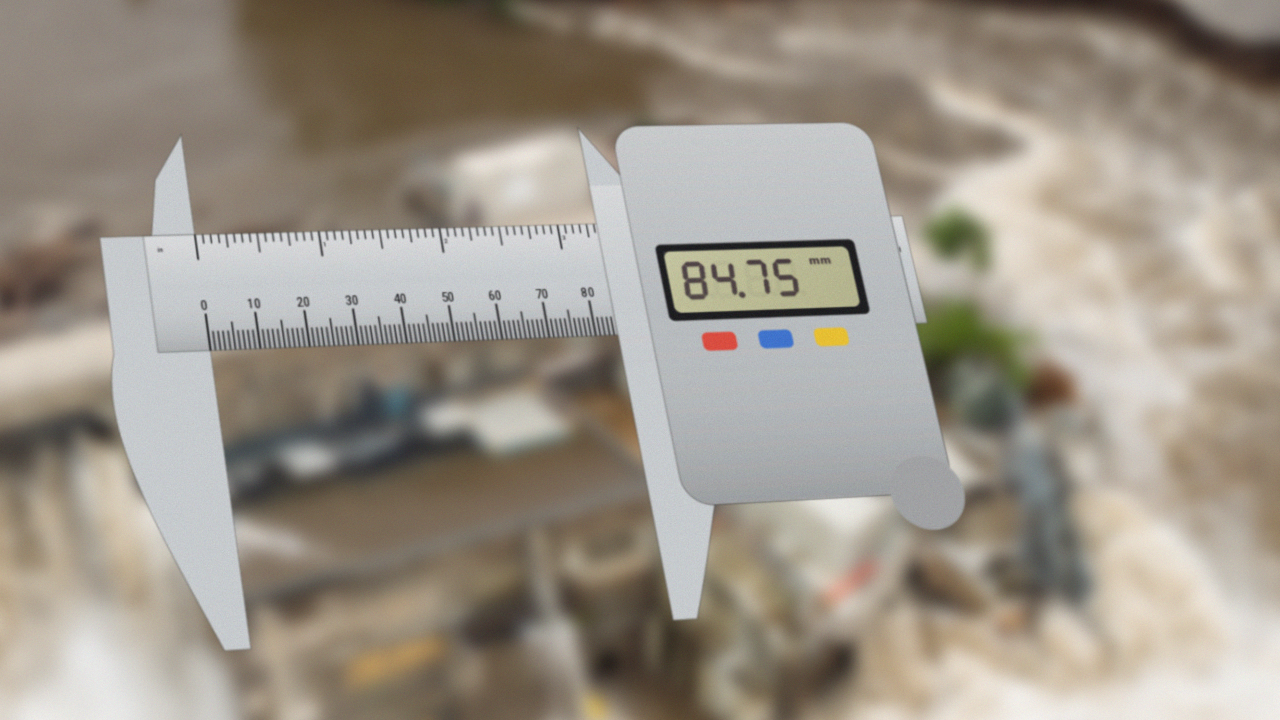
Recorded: 84.75,mm
